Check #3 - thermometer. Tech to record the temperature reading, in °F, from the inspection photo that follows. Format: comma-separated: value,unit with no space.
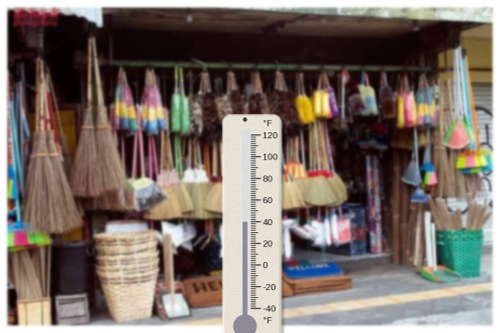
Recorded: 40,°F
